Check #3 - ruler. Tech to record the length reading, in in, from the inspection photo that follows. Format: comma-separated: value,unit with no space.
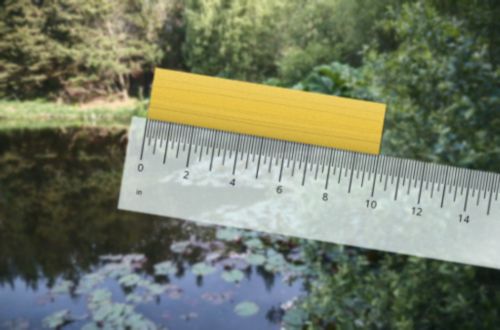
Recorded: 10,in
